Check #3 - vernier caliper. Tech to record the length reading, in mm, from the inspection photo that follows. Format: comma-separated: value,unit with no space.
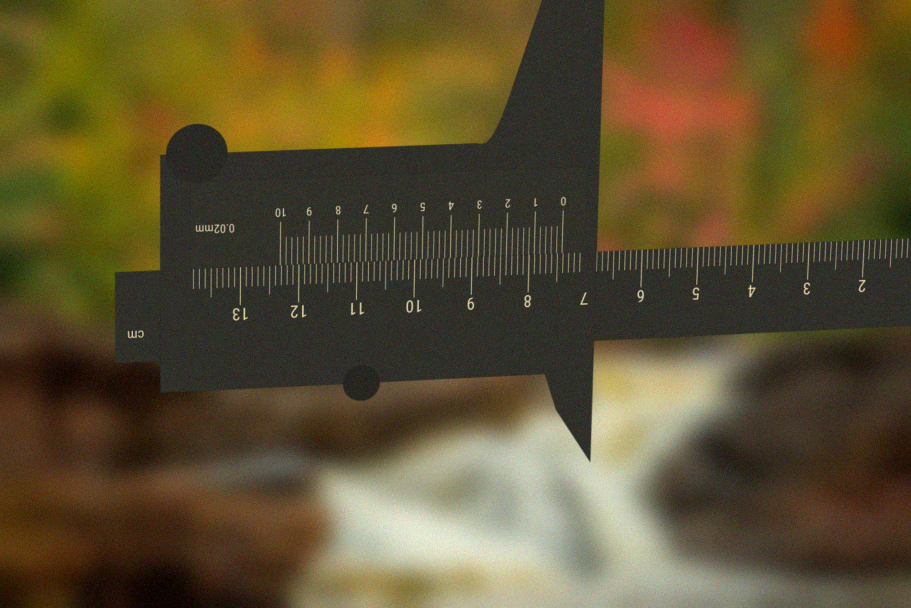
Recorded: 74.2,mm
